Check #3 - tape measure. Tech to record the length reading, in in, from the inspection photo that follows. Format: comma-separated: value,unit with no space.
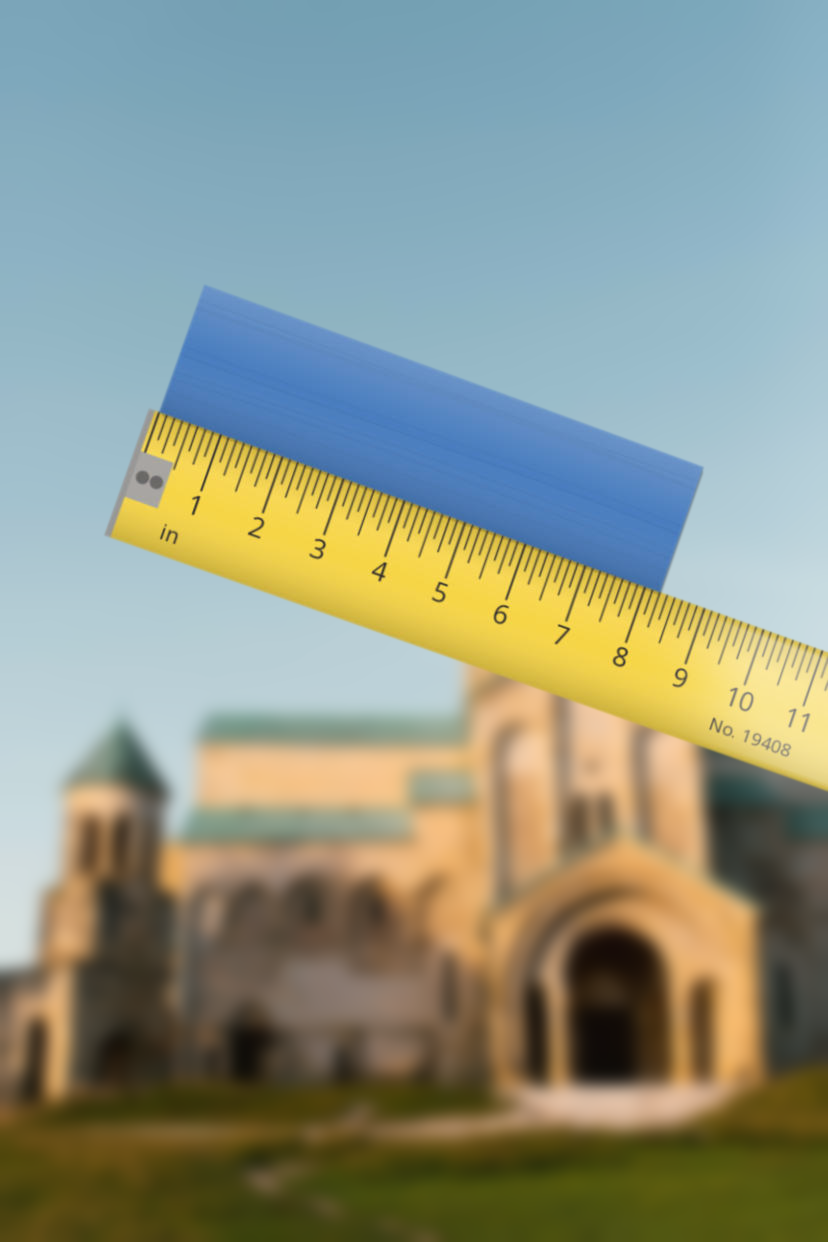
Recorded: 8.25,in
